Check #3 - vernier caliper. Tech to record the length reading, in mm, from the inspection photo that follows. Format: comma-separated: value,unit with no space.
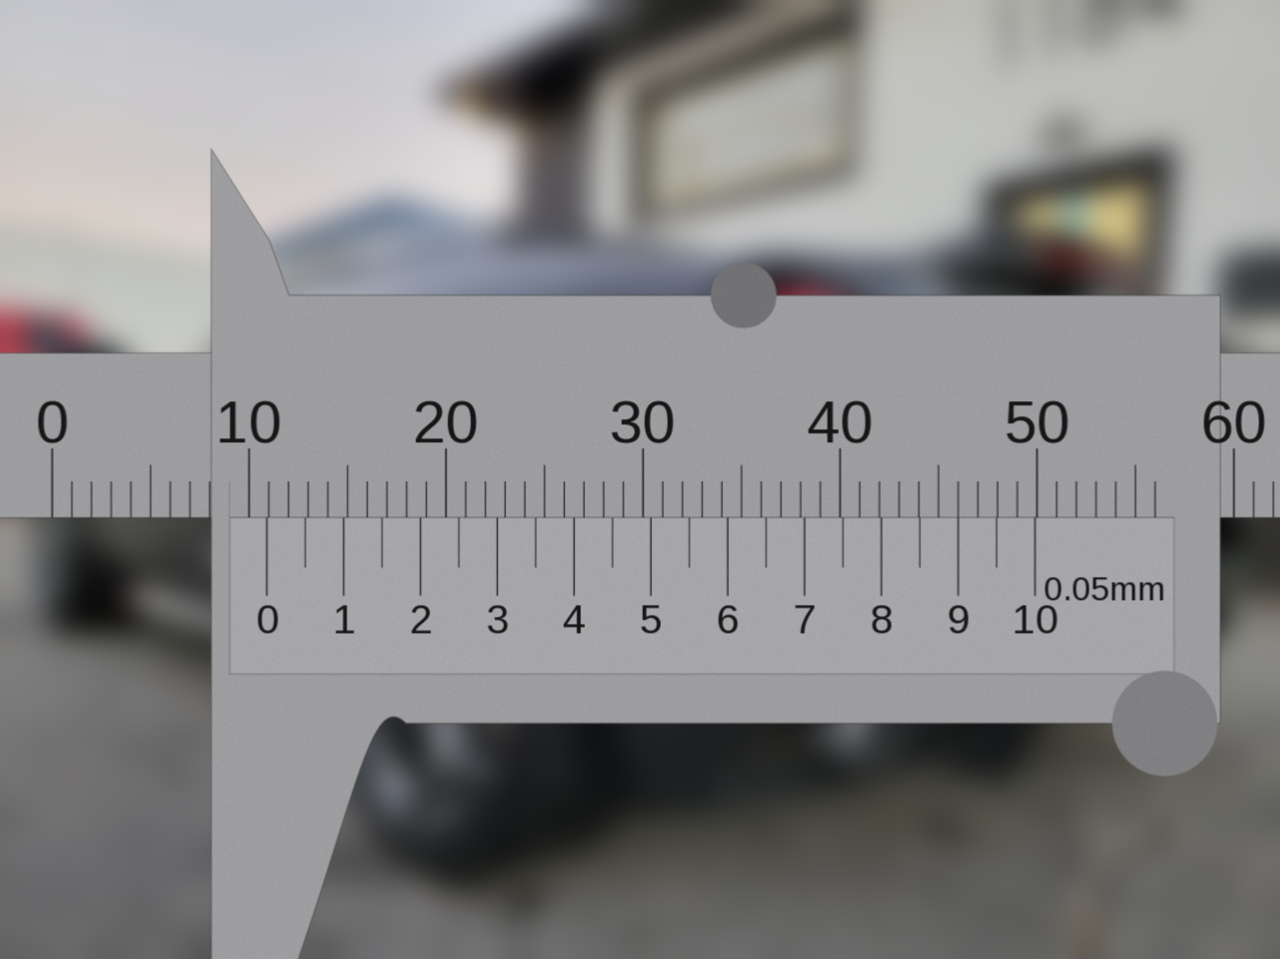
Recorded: 10.9,mm
